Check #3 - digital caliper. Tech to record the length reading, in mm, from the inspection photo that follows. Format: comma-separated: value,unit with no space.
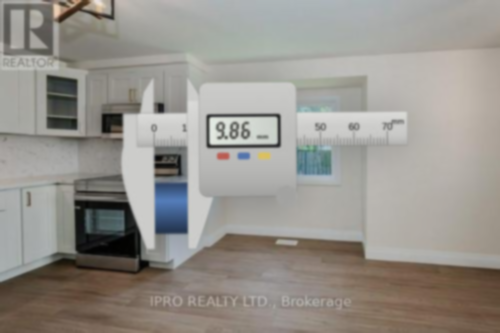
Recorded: 9.86,mm
